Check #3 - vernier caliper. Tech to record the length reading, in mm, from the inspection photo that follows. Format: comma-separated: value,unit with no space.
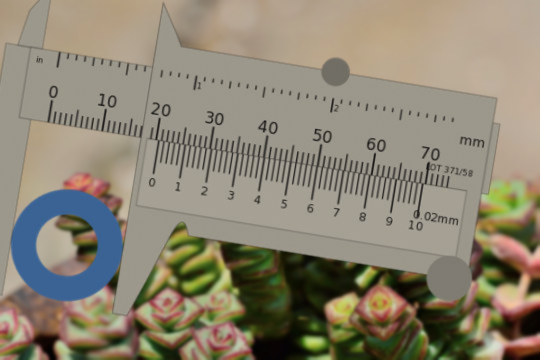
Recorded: 20.5,mm
